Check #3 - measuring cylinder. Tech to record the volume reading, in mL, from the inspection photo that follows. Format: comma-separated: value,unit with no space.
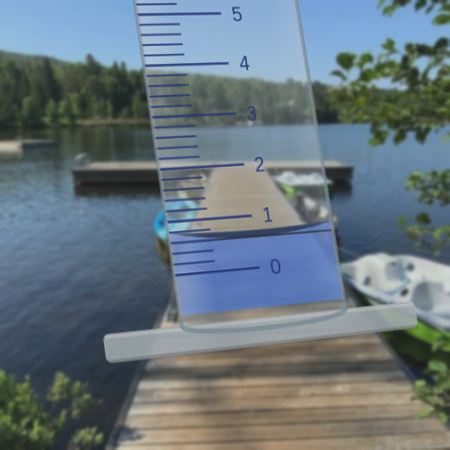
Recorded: 0.6,mL
